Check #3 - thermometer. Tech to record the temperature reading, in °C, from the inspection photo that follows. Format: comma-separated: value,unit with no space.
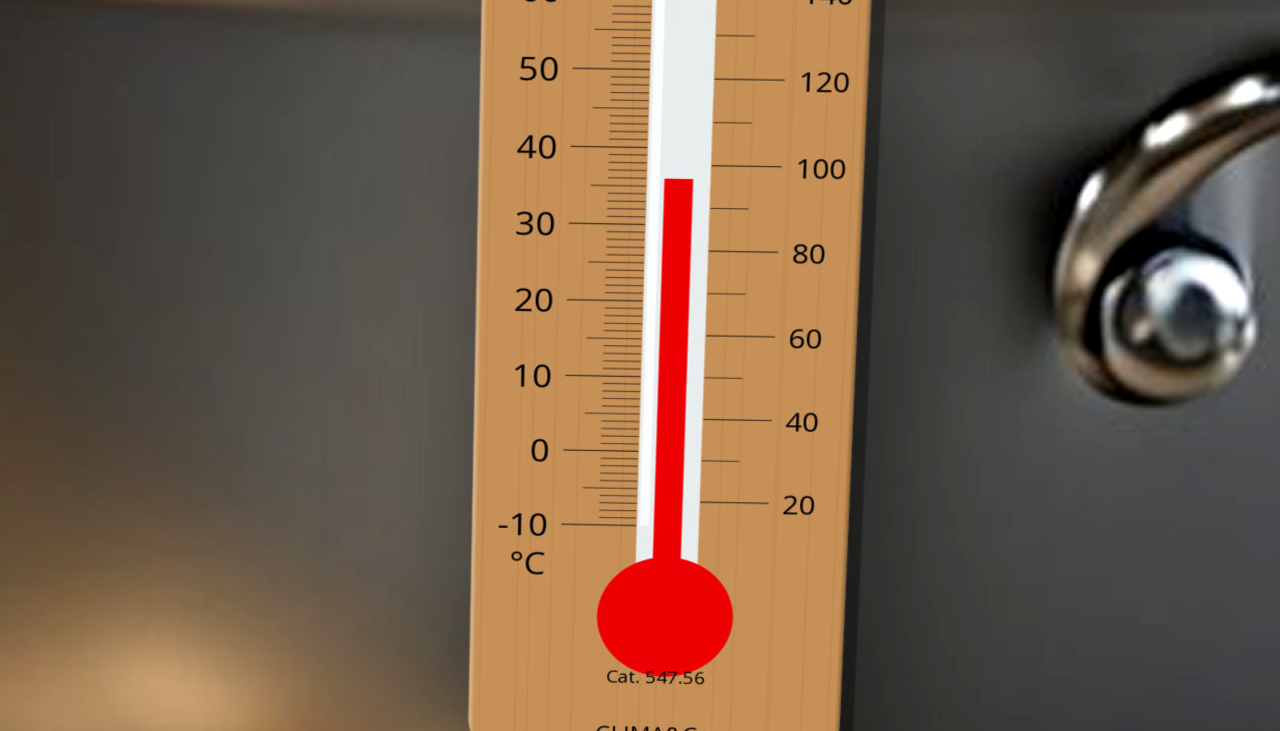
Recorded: 36,°C
